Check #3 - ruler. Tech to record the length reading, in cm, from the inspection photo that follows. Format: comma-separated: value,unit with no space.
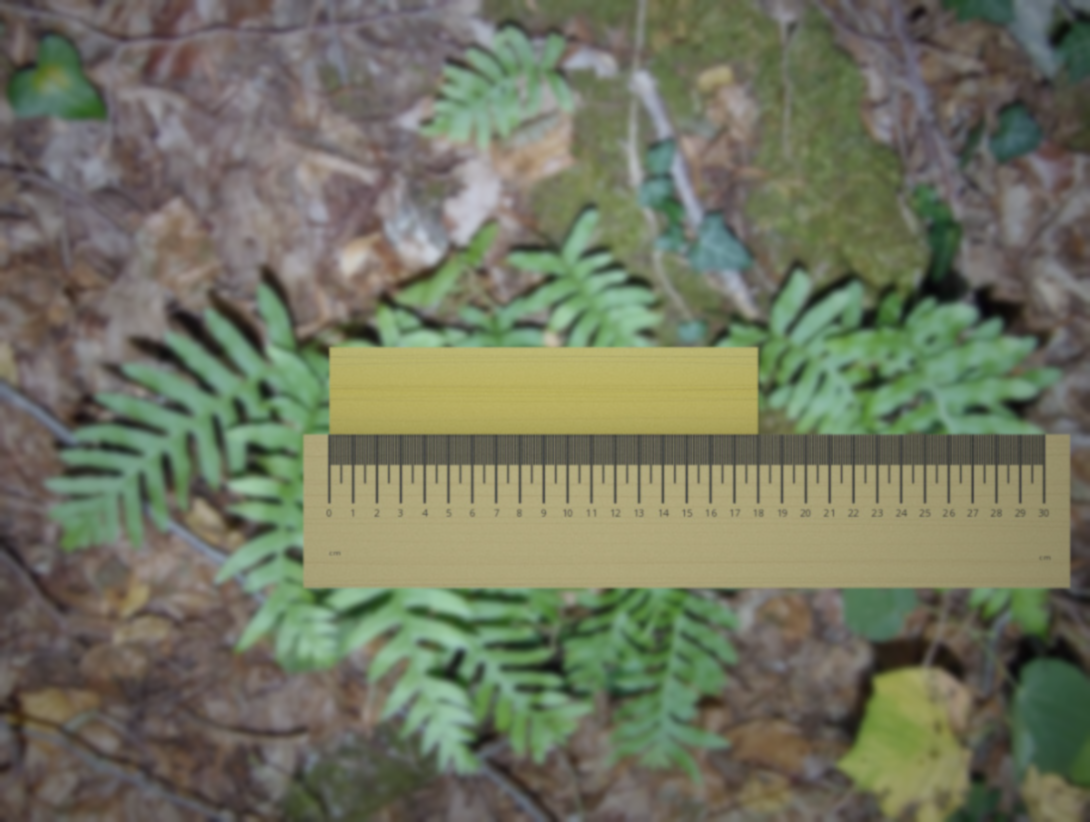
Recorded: 18,cm
